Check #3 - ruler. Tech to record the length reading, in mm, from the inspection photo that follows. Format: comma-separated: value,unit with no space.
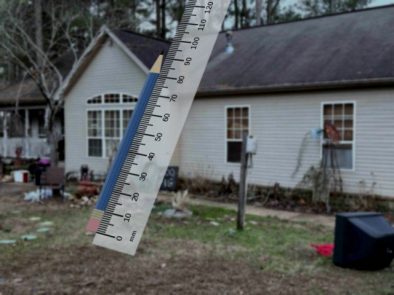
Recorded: 95,mm
